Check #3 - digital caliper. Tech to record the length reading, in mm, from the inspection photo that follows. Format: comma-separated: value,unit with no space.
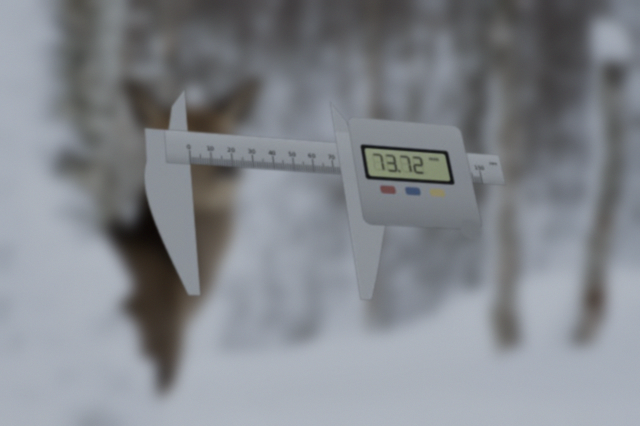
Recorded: 73.72,mm
